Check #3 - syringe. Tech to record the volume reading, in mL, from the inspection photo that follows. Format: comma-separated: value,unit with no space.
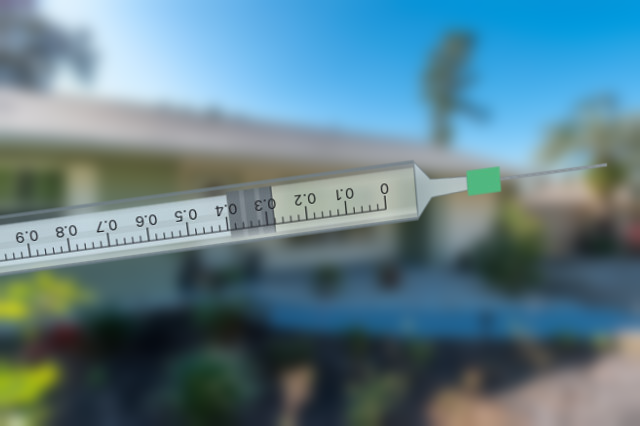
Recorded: 0.28,mL
